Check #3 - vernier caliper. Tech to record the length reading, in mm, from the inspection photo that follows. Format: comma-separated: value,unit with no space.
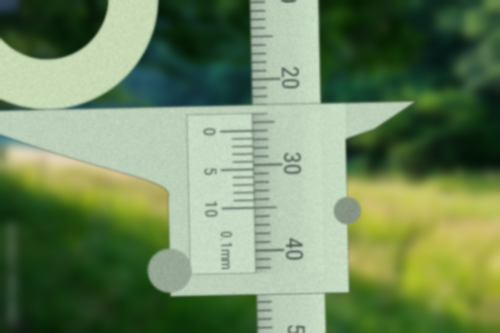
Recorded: 26.0,mm
